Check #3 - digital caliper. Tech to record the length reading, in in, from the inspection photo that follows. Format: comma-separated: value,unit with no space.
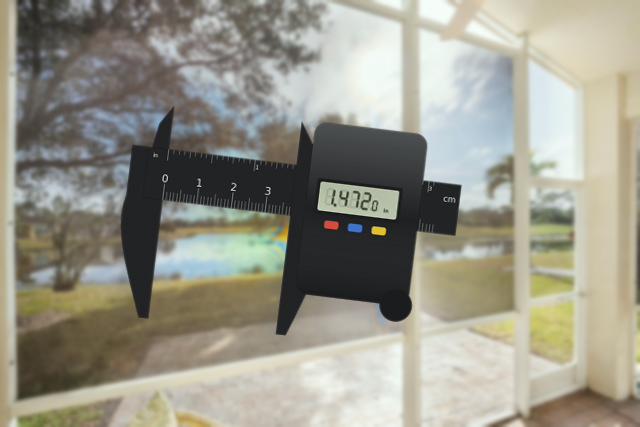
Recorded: 1.4720,in
